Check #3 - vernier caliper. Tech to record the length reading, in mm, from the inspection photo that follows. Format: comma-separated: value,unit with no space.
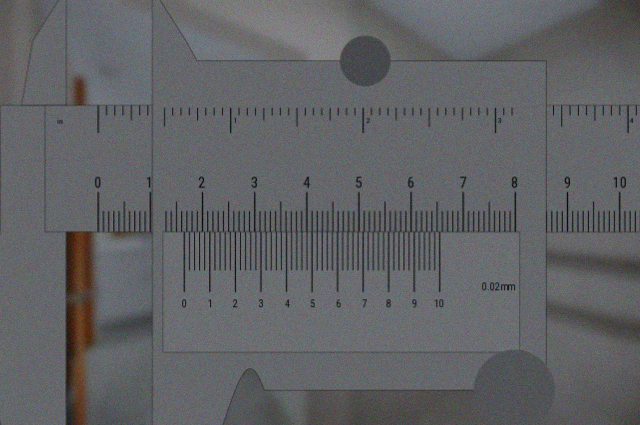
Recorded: 16.5,mm
